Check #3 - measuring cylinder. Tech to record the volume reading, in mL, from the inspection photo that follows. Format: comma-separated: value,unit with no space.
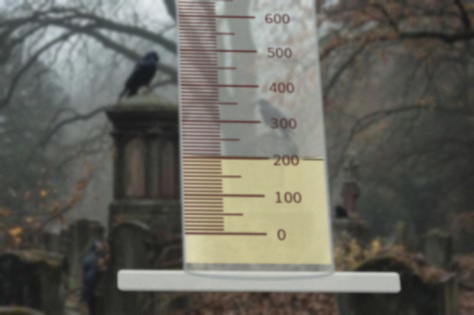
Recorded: 200,mL
